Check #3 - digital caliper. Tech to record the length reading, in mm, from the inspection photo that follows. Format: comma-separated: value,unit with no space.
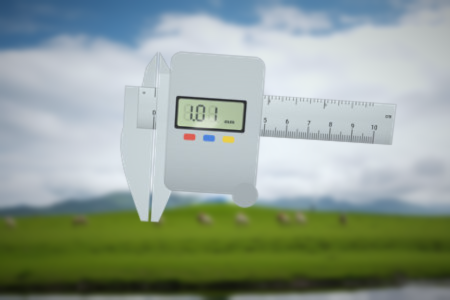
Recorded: 1.01,mm
